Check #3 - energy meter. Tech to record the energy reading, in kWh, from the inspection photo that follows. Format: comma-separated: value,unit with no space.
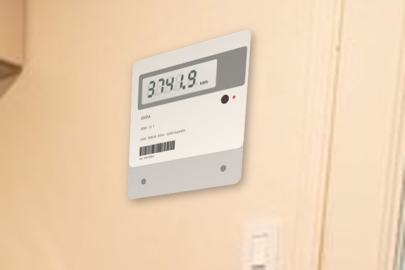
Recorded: 3741.9,kWh
